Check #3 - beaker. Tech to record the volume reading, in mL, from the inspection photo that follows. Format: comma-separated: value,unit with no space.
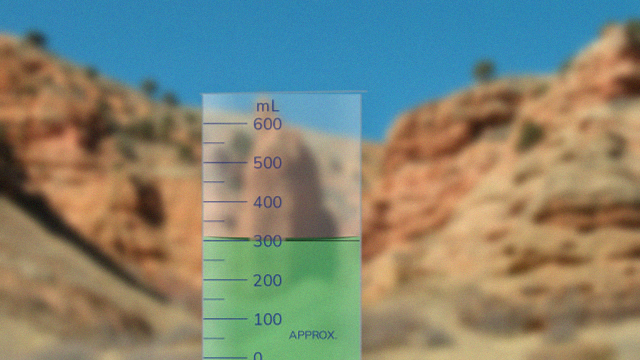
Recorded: 300,mL
